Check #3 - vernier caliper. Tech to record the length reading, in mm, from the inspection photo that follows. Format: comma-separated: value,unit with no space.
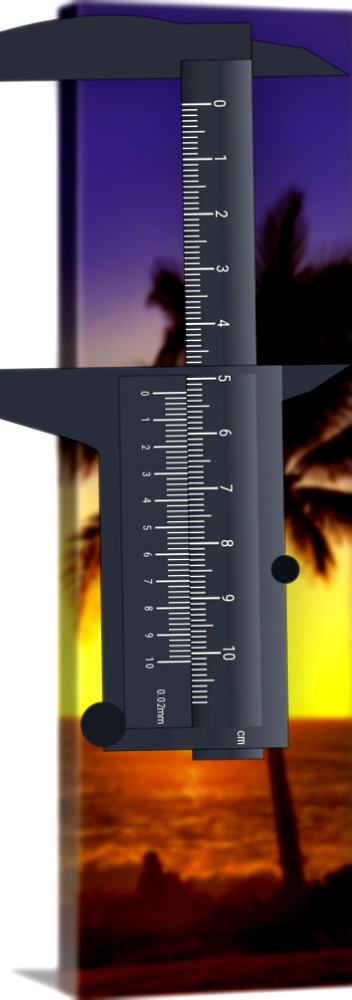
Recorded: 52.5,mm
